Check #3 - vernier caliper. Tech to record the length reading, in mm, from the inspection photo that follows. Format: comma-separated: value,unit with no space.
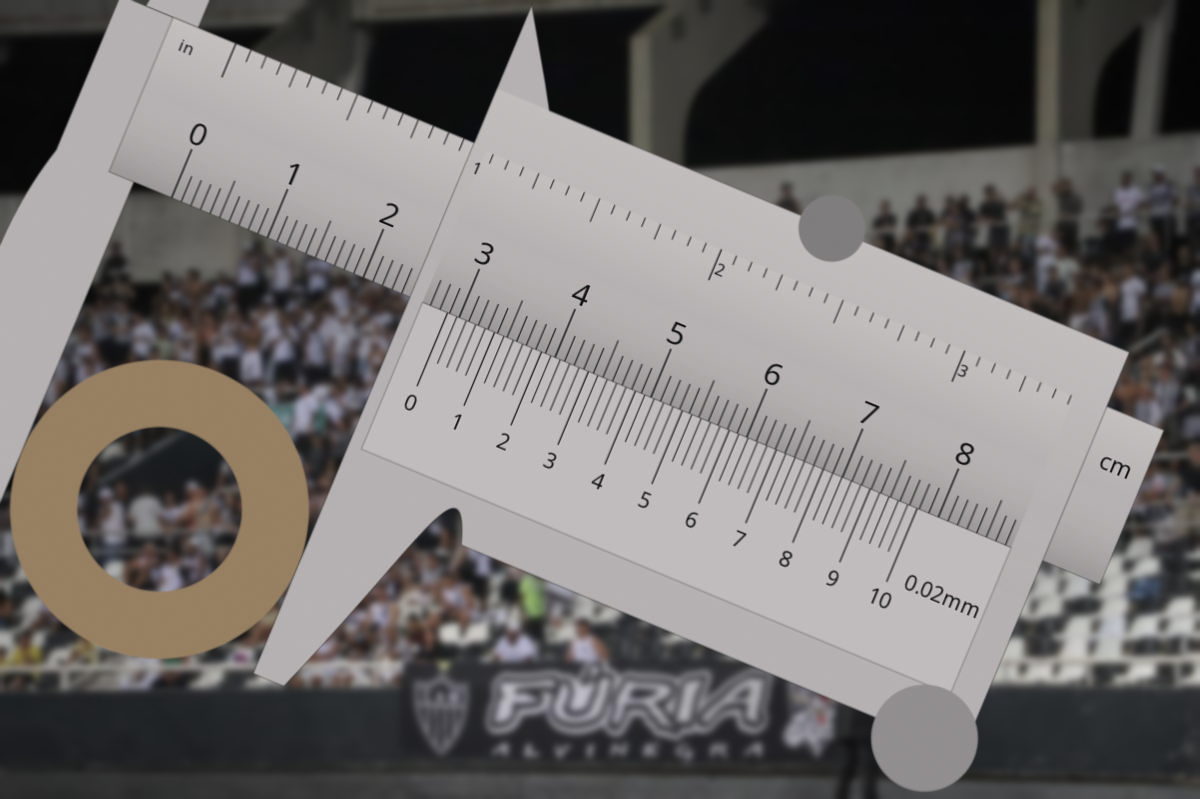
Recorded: 28.8,mm
